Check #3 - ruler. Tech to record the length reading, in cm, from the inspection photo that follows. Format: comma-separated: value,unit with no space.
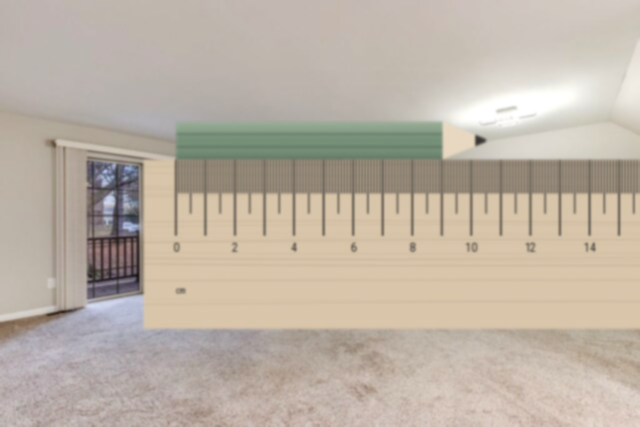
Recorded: 10.5,cm
